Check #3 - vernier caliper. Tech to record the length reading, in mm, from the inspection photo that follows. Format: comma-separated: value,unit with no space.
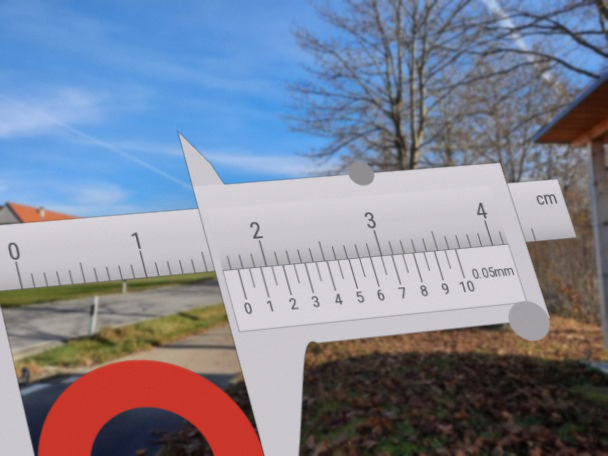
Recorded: 17.6,mm
